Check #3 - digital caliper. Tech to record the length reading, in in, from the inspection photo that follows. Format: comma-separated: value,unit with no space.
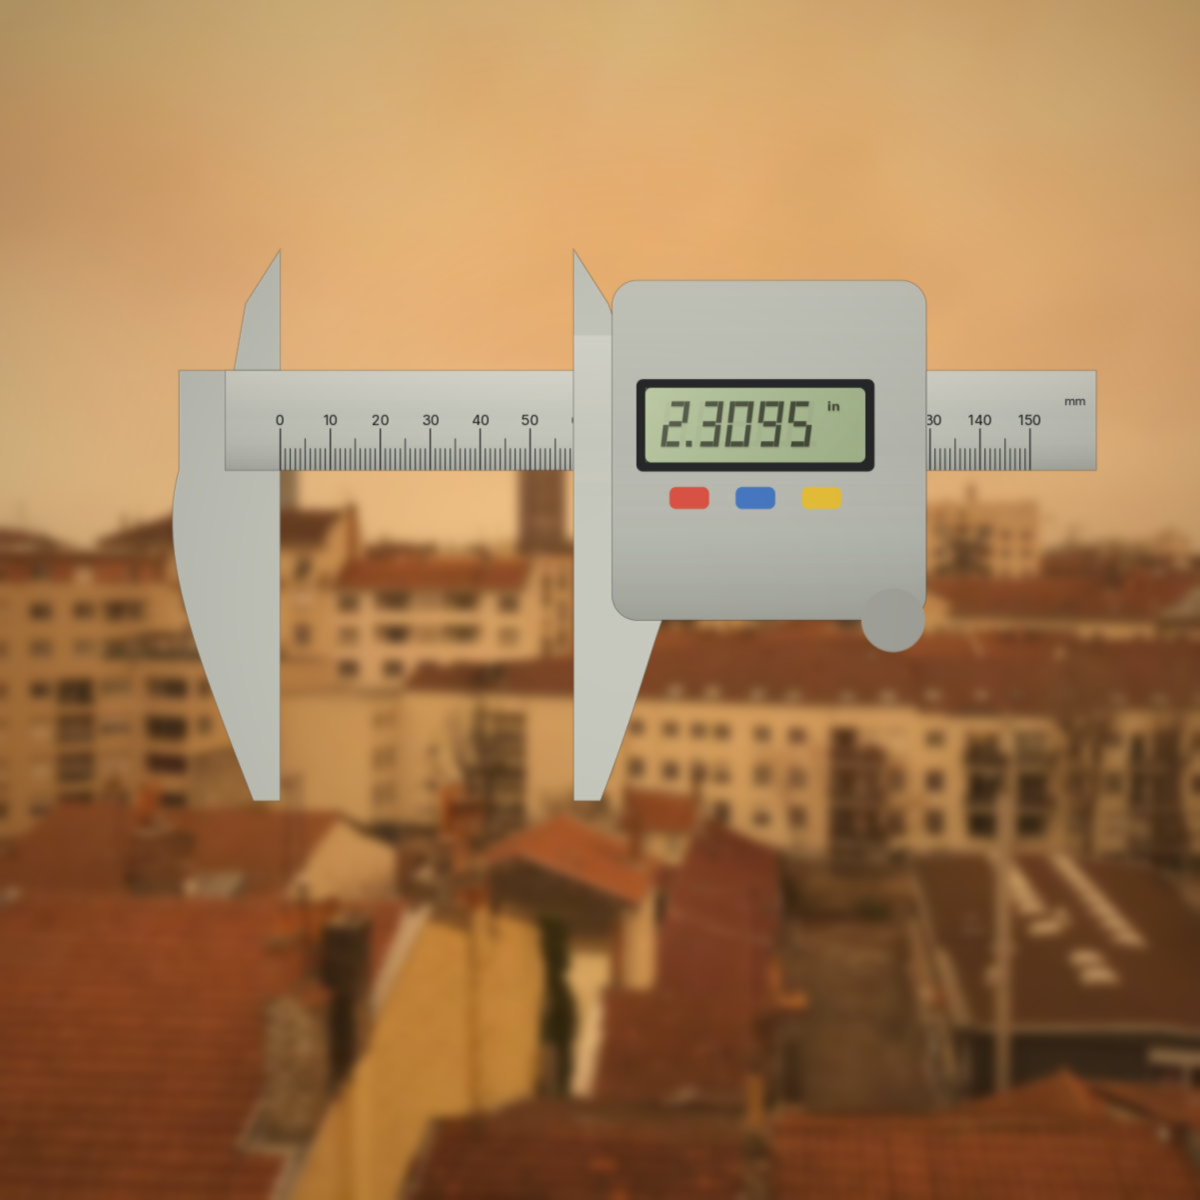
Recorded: 2.3095,in
